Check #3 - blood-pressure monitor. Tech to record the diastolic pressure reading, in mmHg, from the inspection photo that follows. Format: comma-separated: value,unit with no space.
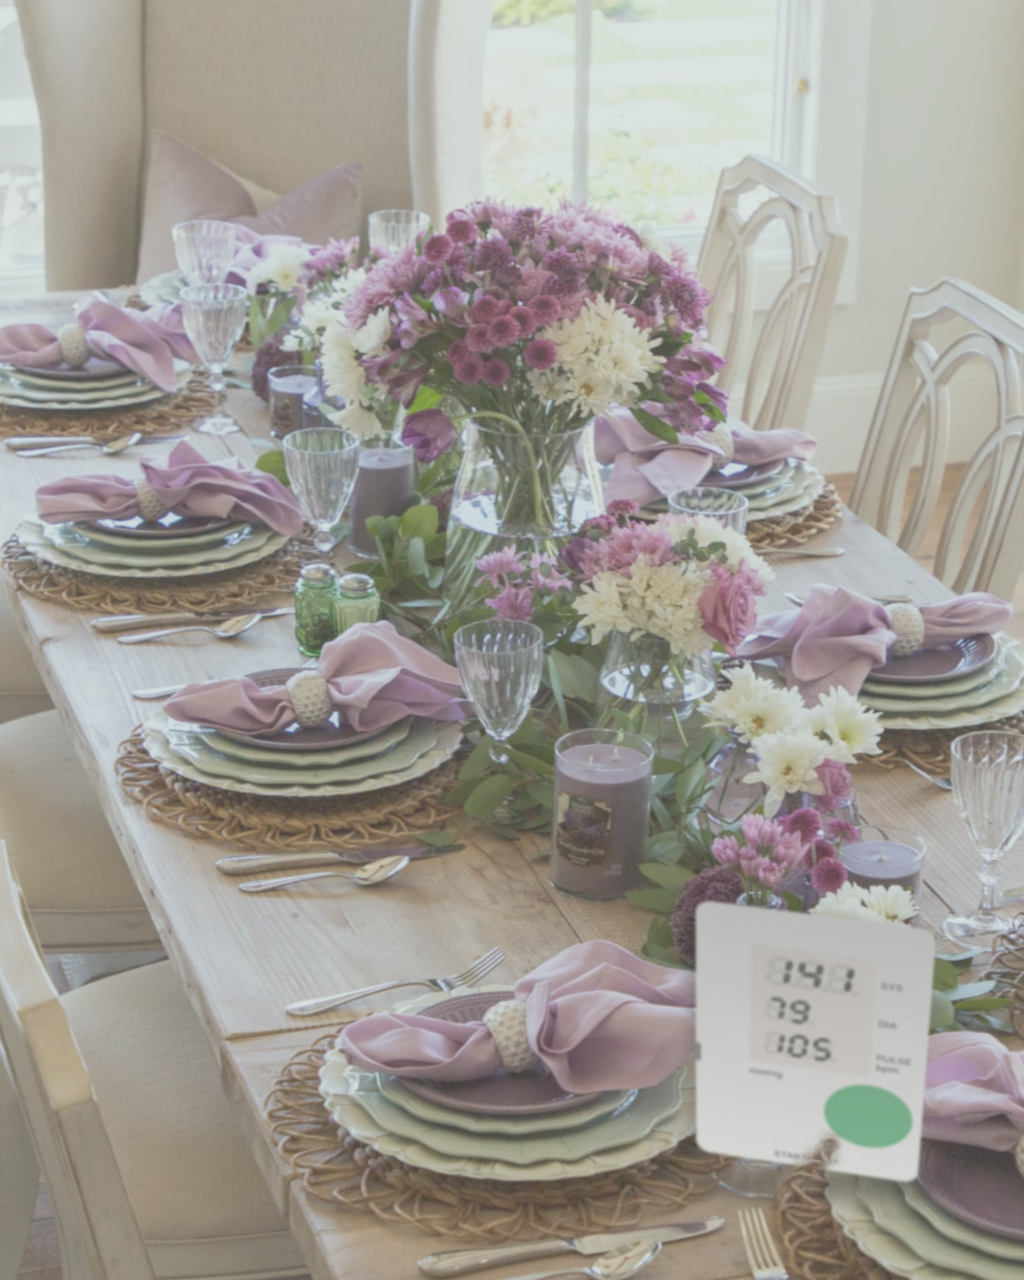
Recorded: 79,mmHg
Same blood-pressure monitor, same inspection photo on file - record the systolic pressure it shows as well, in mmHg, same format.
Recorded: 141,mmHg
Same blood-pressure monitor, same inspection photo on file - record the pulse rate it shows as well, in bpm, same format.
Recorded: 105,bpm
